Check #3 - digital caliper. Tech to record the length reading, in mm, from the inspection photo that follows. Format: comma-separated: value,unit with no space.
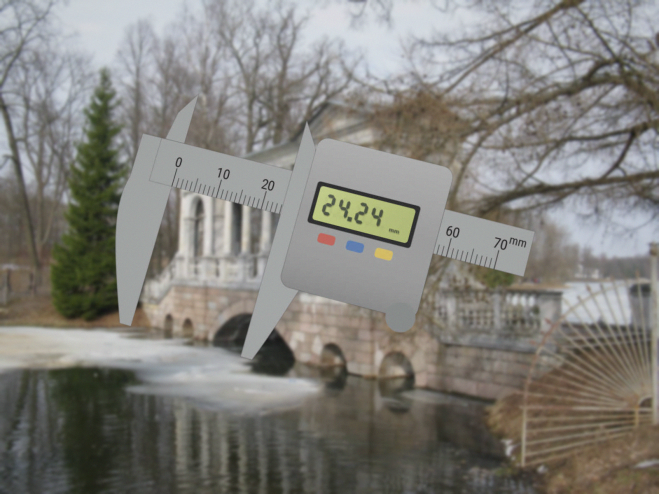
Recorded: 24.24,mm
